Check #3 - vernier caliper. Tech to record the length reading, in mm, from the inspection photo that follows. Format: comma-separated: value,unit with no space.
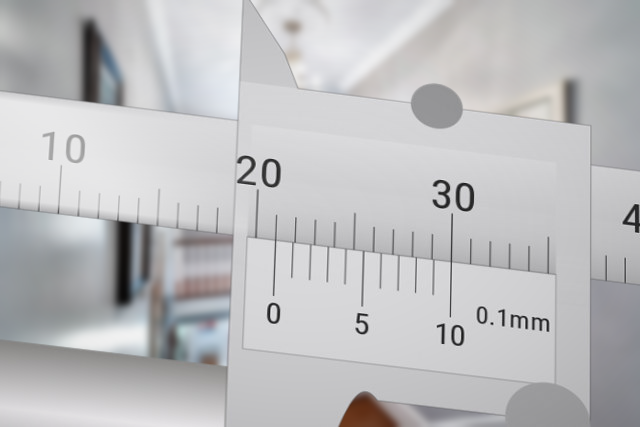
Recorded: 21.0,mm
